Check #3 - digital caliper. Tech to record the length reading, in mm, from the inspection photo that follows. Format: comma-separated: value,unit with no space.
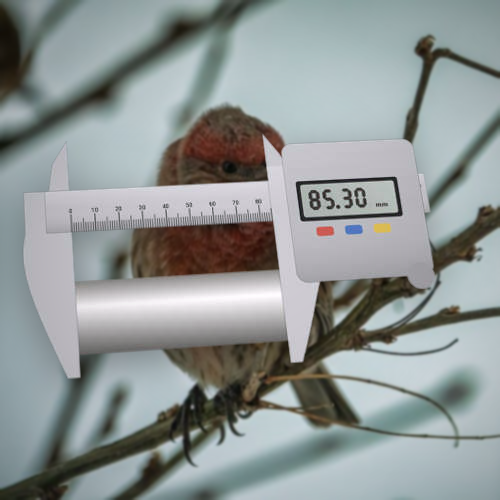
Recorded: 85.30,mm
